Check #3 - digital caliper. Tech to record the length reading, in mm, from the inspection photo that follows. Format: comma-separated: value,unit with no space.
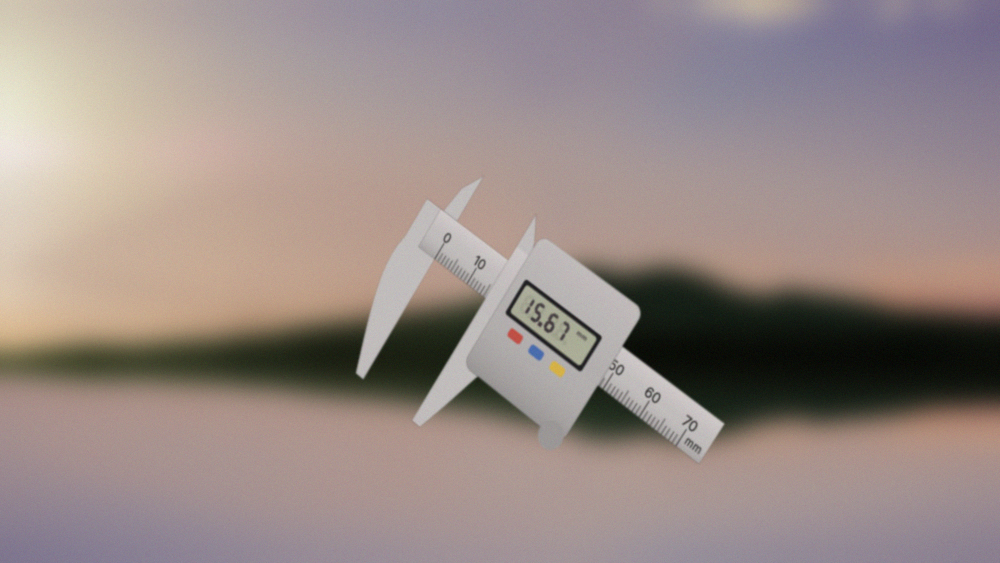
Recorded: 15.67,mm
